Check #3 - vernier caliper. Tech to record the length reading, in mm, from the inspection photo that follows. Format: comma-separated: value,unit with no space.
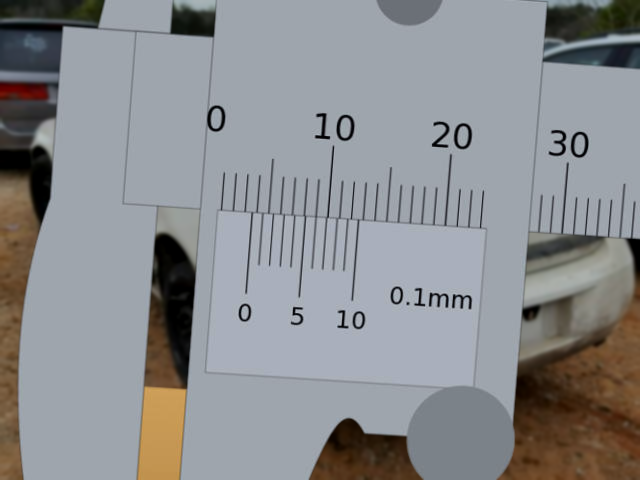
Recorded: 3.6,mm
